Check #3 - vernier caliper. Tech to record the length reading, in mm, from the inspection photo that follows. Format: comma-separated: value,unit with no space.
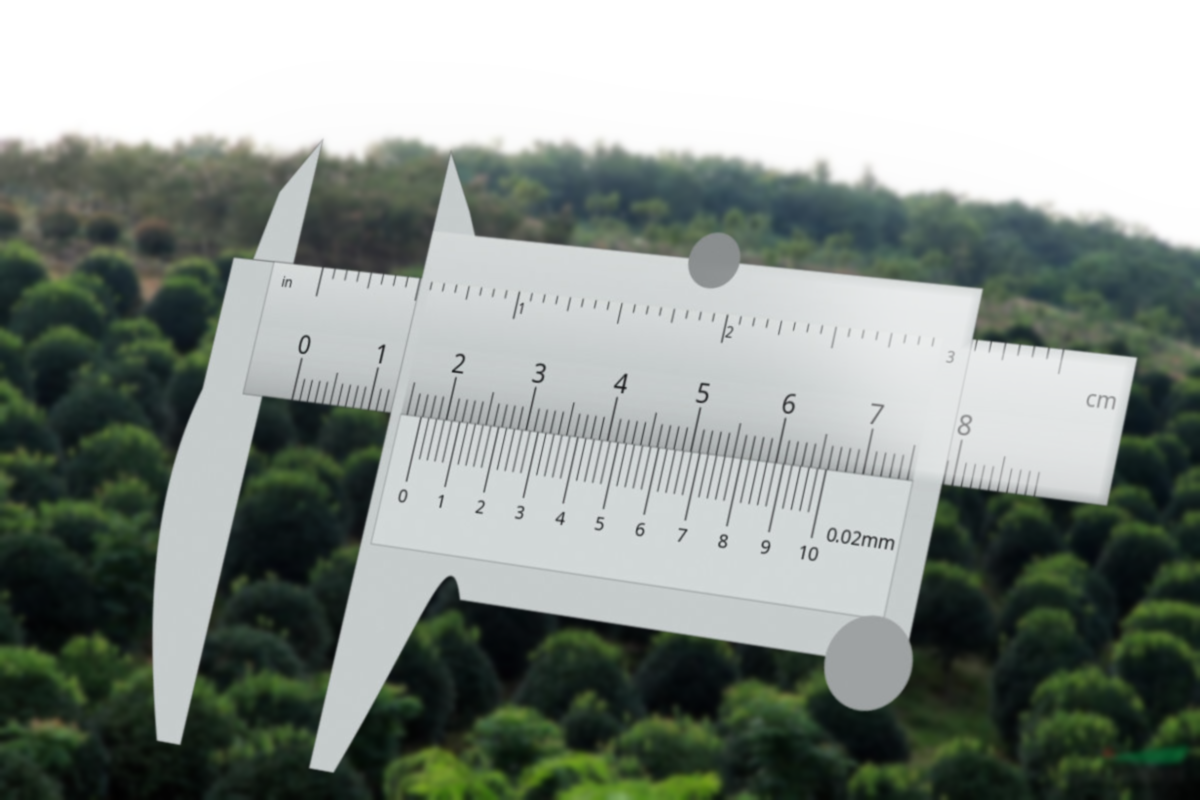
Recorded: 16.8,mm
